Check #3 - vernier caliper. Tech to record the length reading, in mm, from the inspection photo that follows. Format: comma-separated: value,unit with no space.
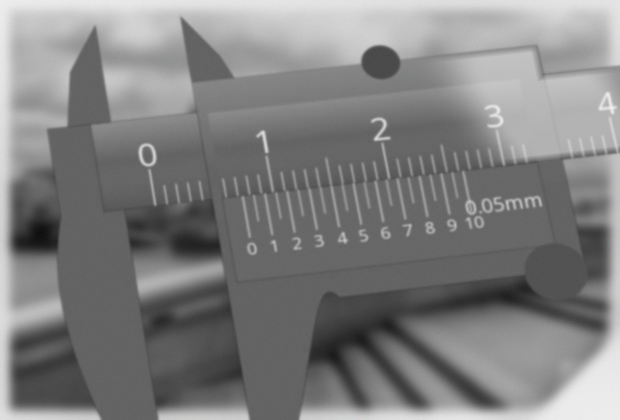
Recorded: 7.4,mm
